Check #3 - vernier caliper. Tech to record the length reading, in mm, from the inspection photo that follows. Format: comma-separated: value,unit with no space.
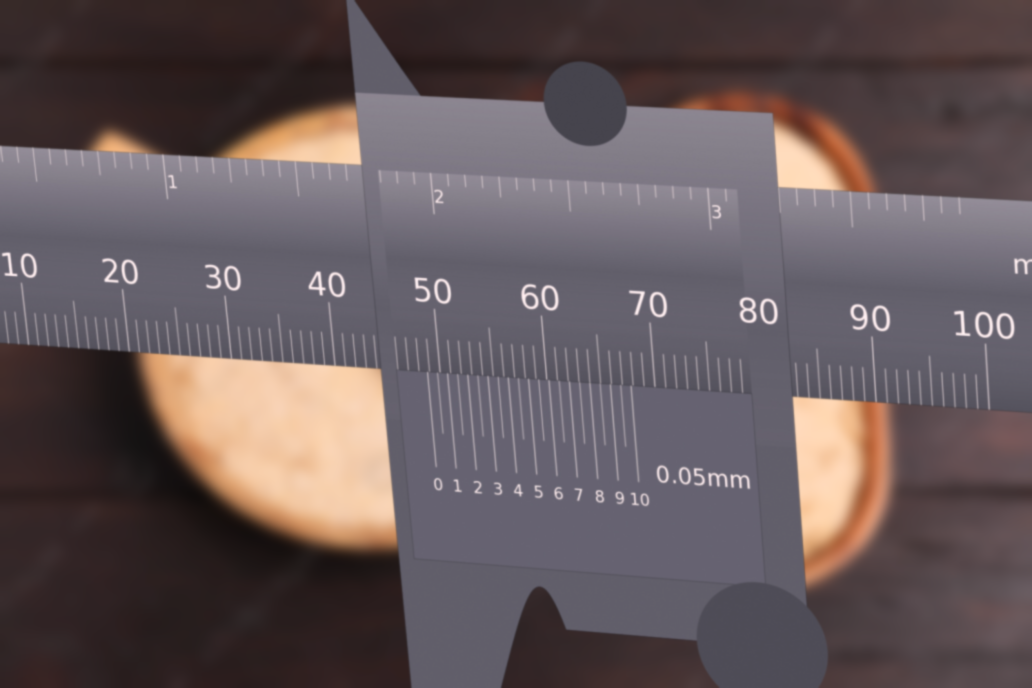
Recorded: 48.8,mm
